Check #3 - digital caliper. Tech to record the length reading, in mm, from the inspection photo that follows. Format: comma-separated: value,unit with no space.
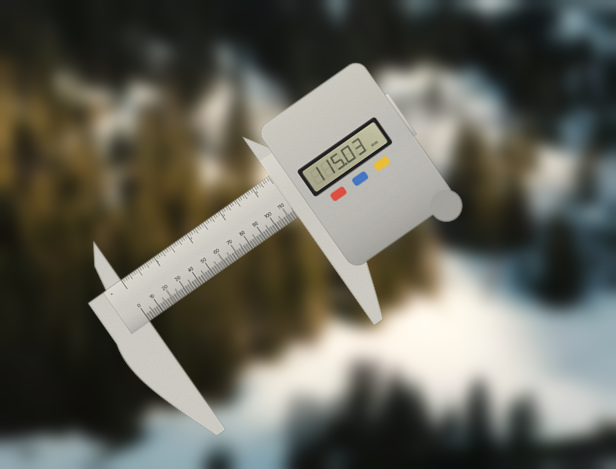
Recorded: 115.03,mm
